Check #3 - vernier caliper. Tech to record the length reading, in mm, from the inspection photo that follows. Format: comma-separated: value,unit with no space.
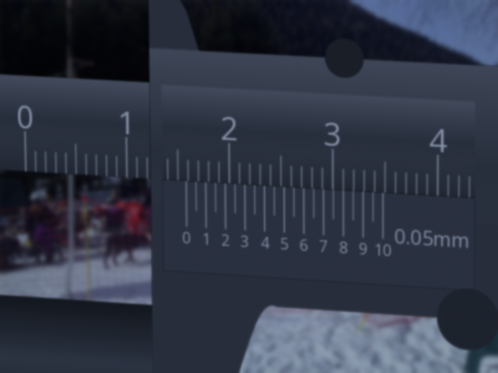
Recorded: 15.8,mm
